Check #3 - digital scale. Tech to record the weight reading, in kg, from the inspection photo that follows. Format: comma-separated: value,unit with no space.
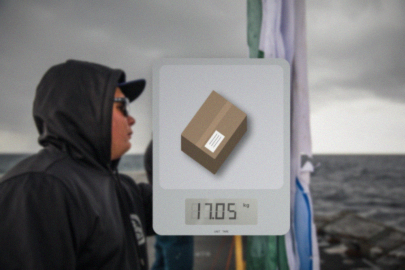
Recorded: 17.05,kg
